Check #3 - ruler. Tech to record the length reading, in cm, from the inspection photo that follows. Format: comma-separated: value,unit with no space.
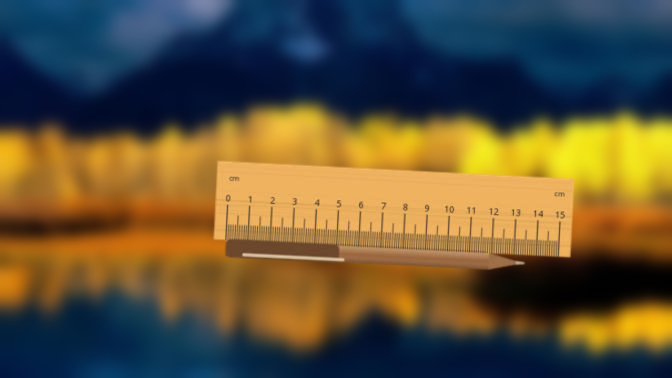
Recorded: 13.5,cm
